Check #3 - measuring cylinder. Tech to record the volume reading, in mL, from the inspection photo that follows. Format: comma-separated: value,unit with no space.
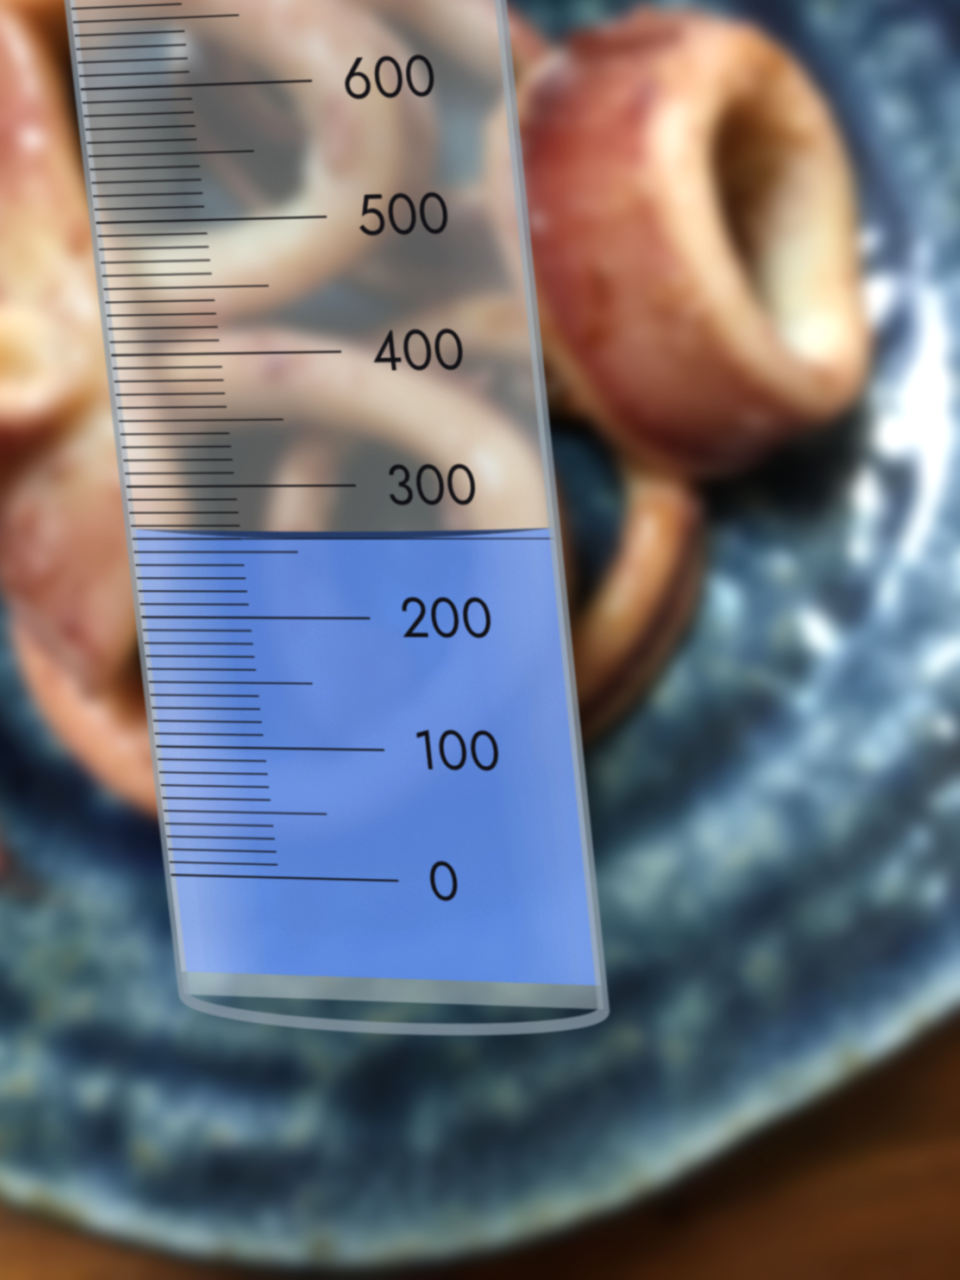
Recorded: 260,mL
